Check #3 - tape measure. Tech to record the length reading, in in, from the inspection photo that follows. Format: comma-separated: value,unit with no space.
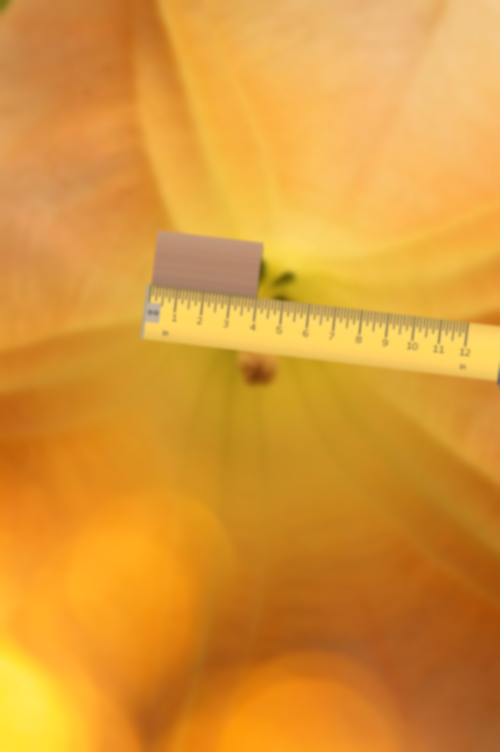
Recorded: 4,in
